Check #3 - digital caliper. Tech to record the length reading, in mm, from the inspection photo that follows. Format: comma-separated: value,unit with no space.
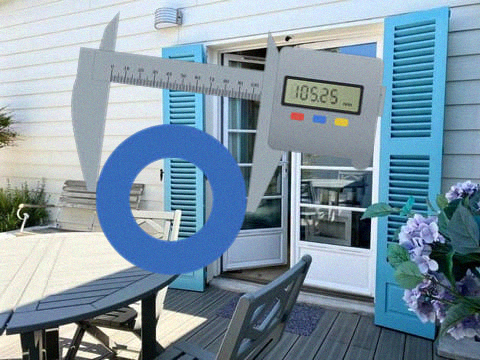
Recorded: 105.25,mm
